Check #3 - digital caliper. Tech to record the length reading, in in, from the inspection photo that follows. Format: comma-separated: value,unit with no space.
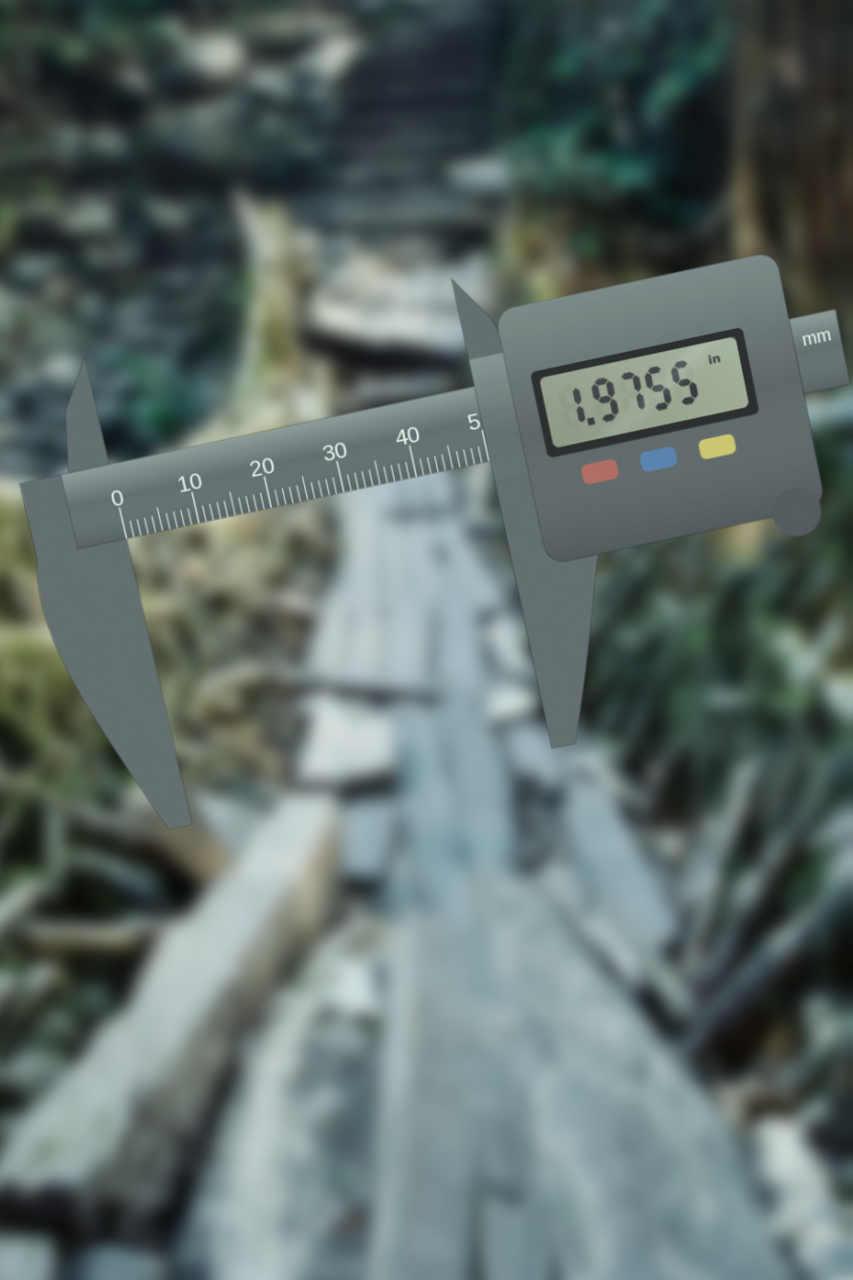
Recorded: 1.9755,in
